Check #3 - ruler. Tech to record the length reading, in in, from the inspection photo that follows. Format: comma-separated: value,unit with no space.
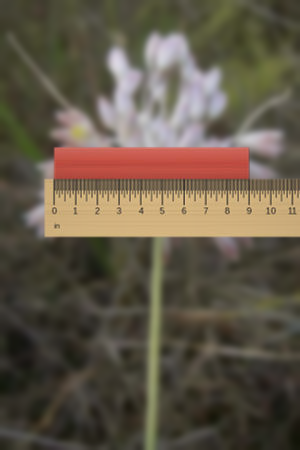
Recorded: 9,in
